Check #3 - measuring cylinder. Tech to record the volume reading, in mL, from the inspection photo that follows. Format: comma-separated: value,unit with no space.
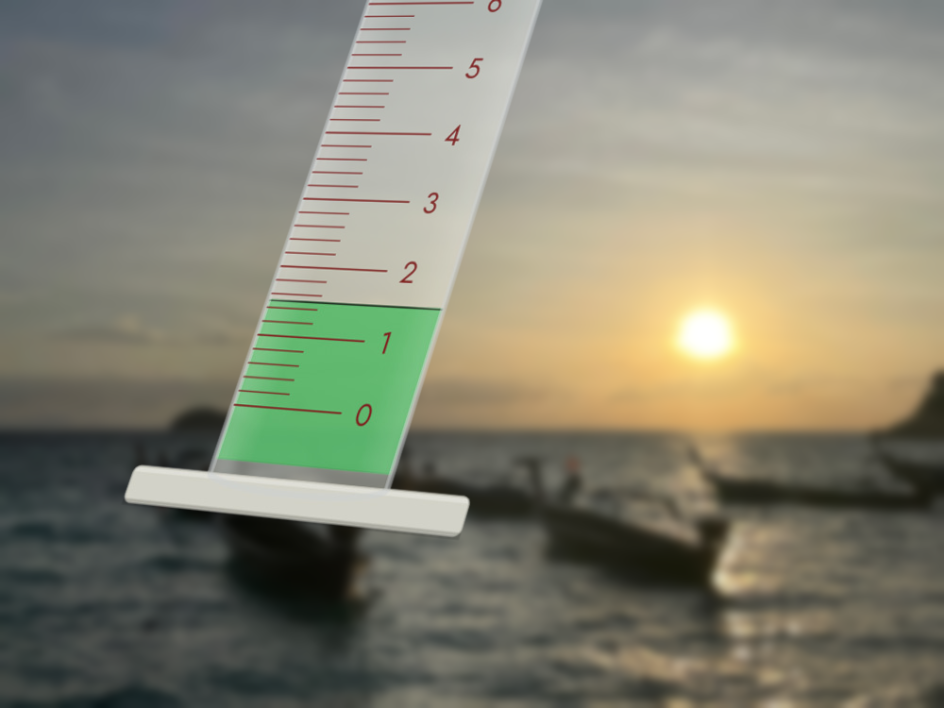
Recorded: 1.5,mL
